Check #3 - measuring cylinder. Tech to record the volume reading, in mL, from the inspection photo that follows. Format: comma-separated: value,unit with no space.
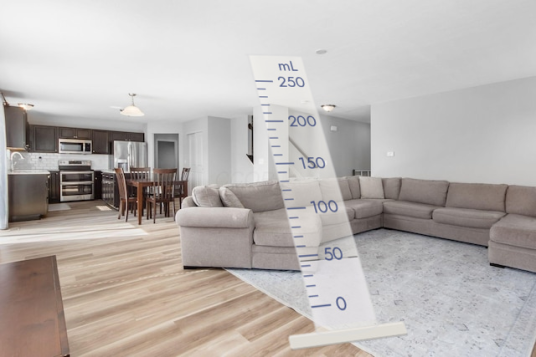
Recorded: 45,mL
